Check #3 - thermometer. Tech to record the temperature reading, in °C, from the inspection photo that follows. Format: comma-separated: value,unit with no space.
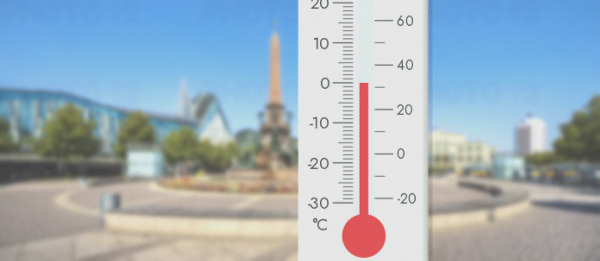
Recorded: 0,°C
